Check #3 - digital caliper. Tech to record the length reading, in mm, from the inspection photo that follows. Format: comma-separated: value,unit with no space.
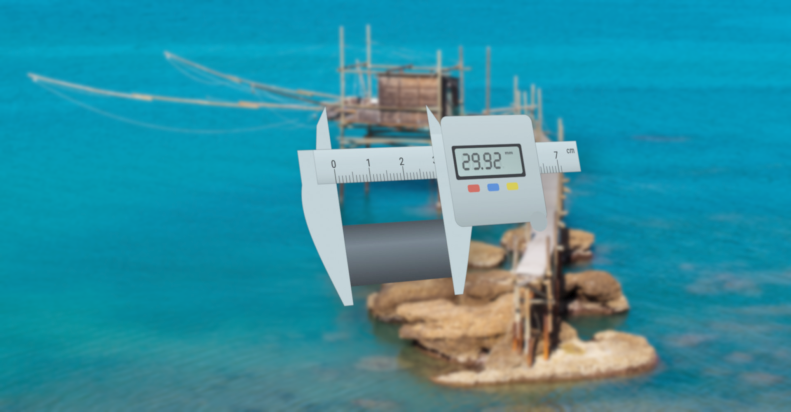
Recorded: 29.92,mm
